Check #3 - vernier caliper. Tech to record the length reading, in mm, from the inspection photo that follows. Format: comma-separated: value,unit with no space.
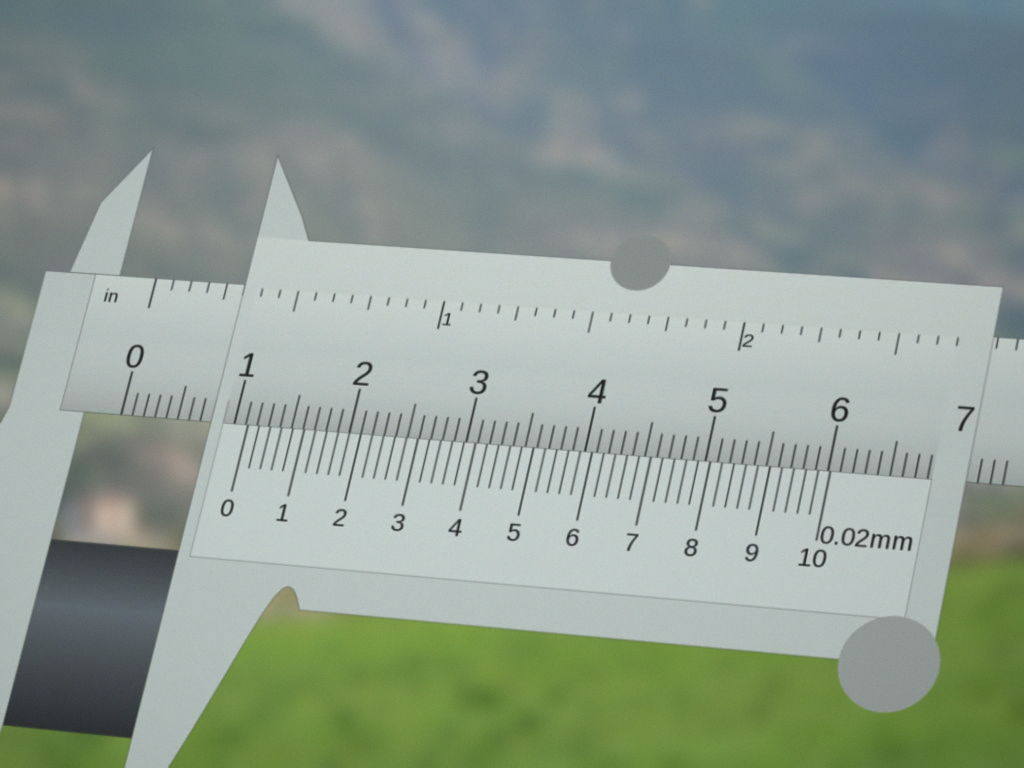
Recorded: 11.2,mm
